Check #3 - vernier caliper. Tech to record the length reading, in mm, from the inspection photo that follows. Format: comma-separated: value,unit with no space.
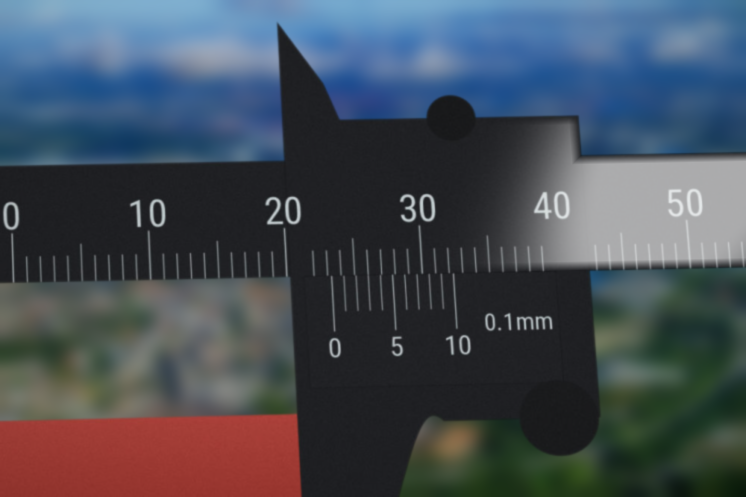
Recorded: 23.3,mm
